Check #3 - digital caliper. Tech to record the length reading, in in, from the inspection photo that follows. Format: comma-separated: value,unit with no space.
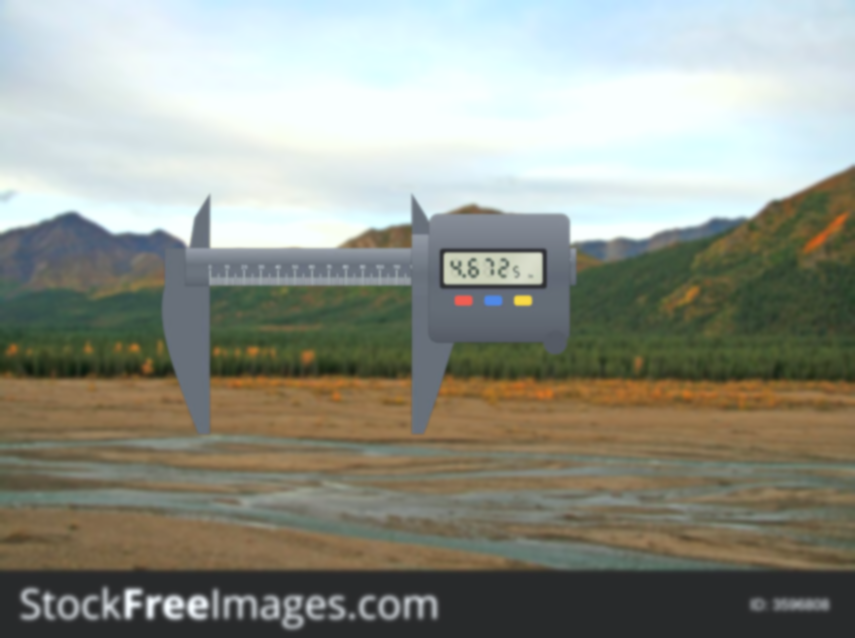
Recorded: 4.6725,in
